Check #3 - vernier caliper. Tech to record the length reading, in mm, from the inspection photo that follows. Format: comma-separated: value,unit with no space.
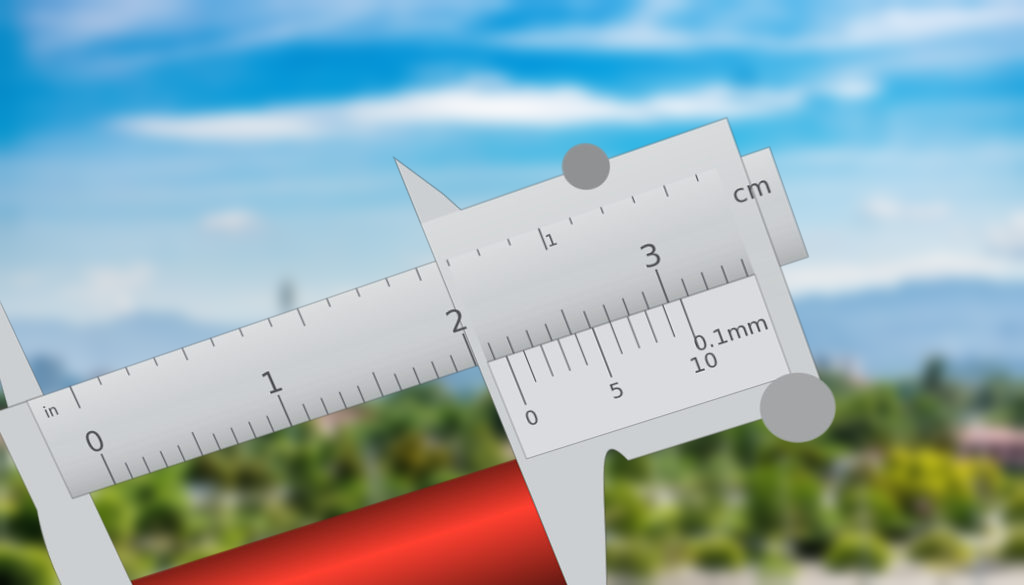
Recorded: 21.6,mm
